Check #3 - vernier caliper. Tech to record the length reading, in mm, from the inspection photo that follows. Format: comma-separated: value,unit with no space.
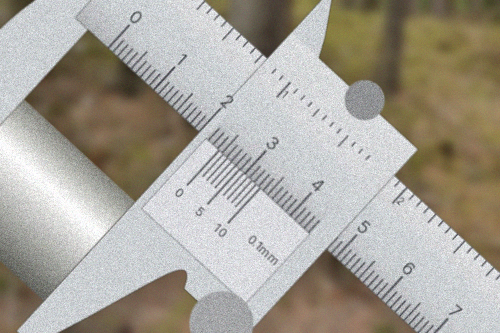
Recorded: 24.4,mm
